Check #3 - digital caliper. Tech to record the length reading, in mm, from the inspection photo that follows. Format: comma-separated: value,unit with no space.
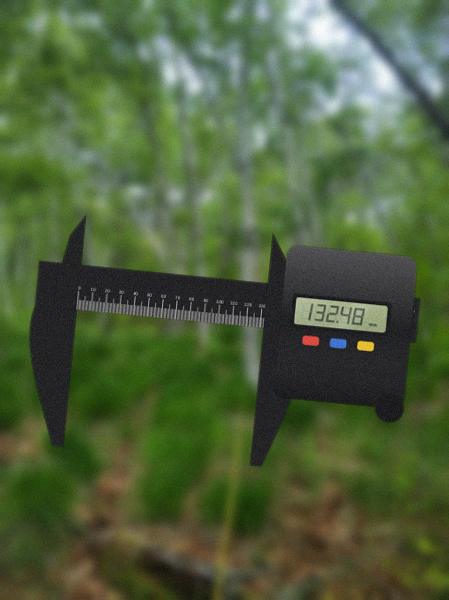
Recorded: 132.48,mm
